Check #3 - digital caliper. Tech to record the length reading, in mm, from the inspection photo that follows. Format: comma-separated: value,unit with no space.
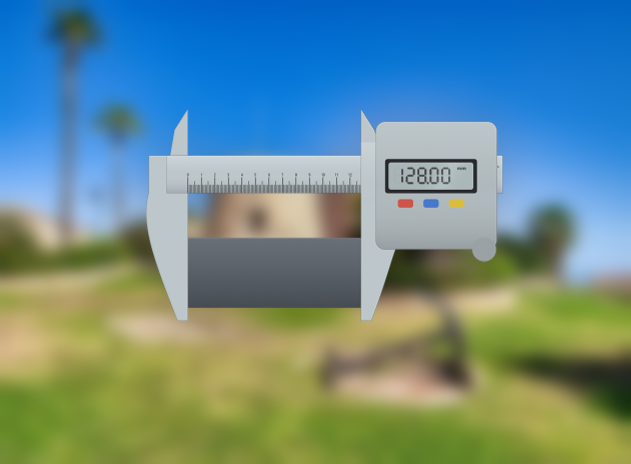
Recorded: 128.00,mm
